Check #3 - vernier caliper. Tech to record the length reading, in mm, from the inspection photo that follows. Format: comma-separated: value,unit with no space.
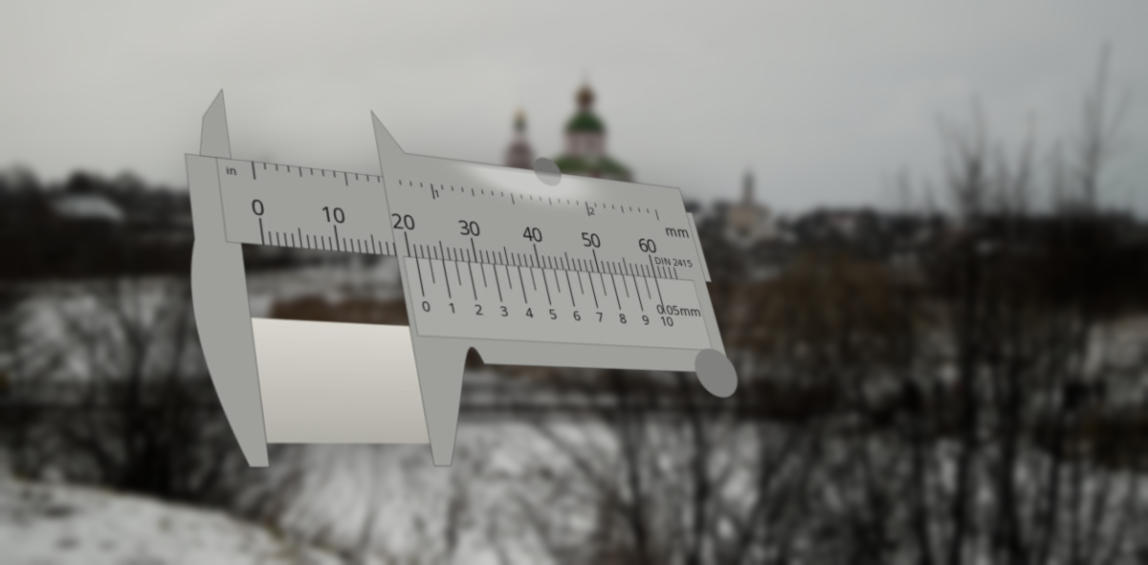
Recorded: 21.0,mm
